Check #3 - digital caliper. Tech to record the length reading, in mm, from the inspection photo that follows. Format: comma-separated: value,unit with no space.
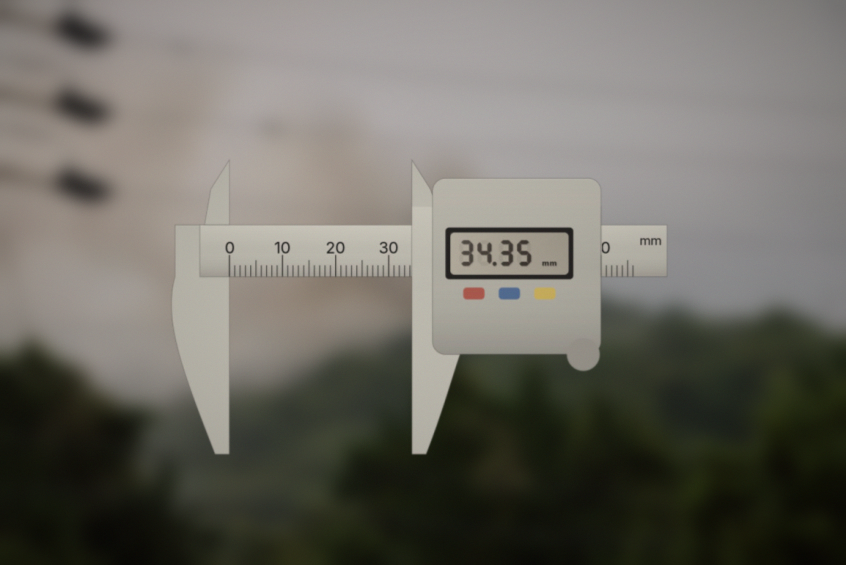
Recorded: 34.35,mm
